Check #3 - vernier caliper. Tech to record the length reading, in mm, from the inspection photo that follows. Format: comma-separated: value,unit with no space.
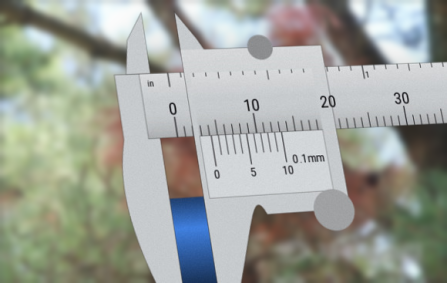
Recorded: 4.2,mm
